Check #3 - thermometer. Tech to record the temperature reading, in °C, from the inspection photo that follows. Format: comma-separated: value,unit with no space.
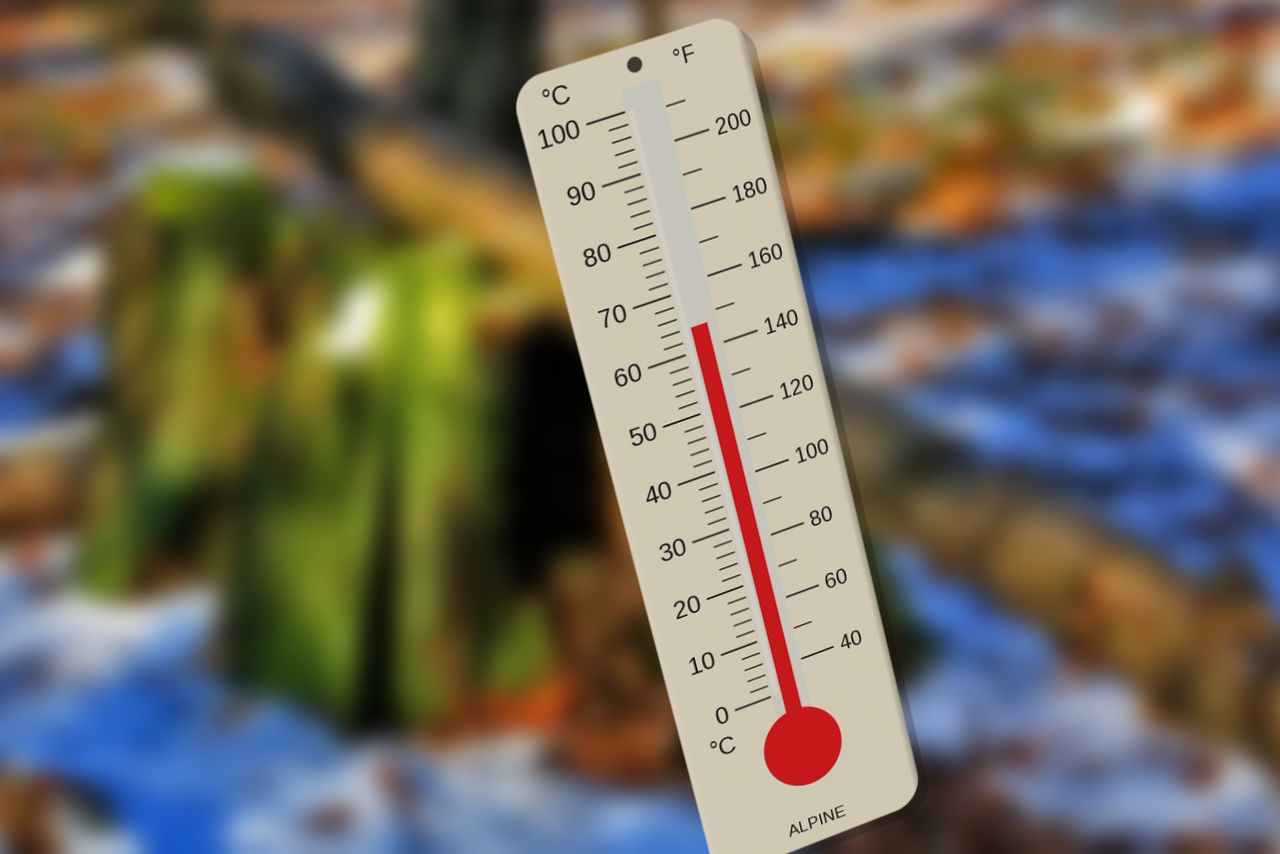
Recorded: 64,°C
